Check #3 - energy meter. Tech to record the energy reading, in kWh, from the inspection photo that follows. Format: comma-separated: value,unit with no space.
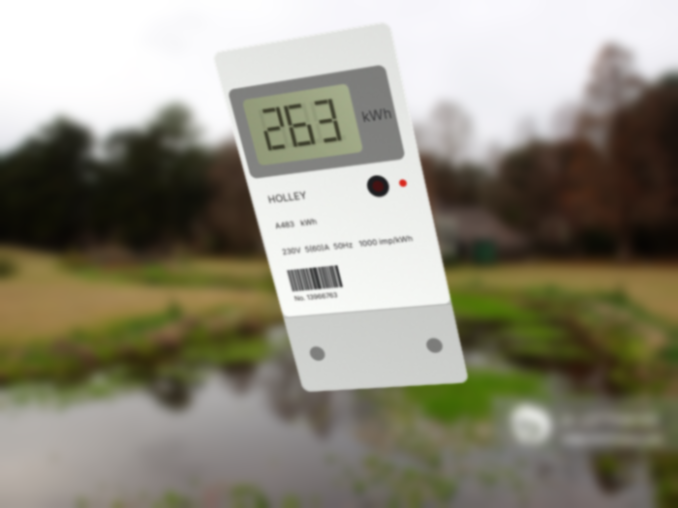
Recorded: 263,kWh
